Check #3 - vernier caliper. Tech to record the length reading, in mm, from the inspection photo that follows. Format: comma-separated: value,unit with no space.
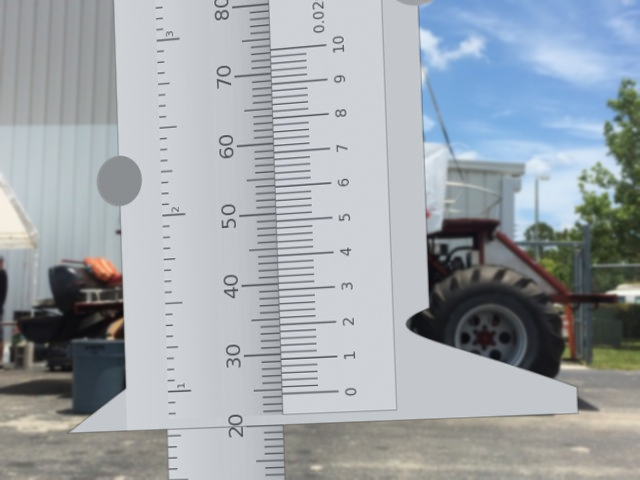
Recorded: 24.4,mm
